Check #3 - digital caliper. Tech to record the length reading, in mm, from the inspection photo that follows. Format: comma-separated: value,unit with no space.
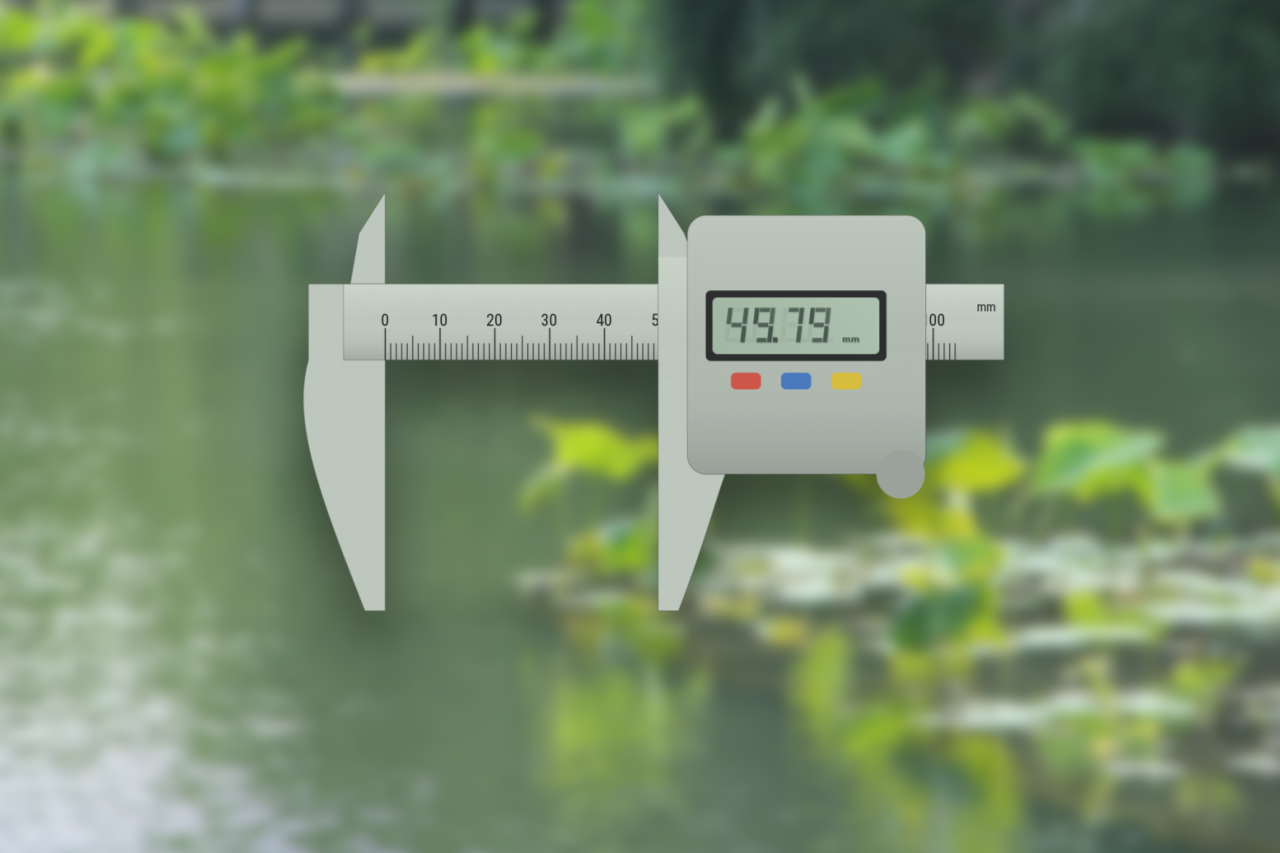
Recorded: 49.79,mm
